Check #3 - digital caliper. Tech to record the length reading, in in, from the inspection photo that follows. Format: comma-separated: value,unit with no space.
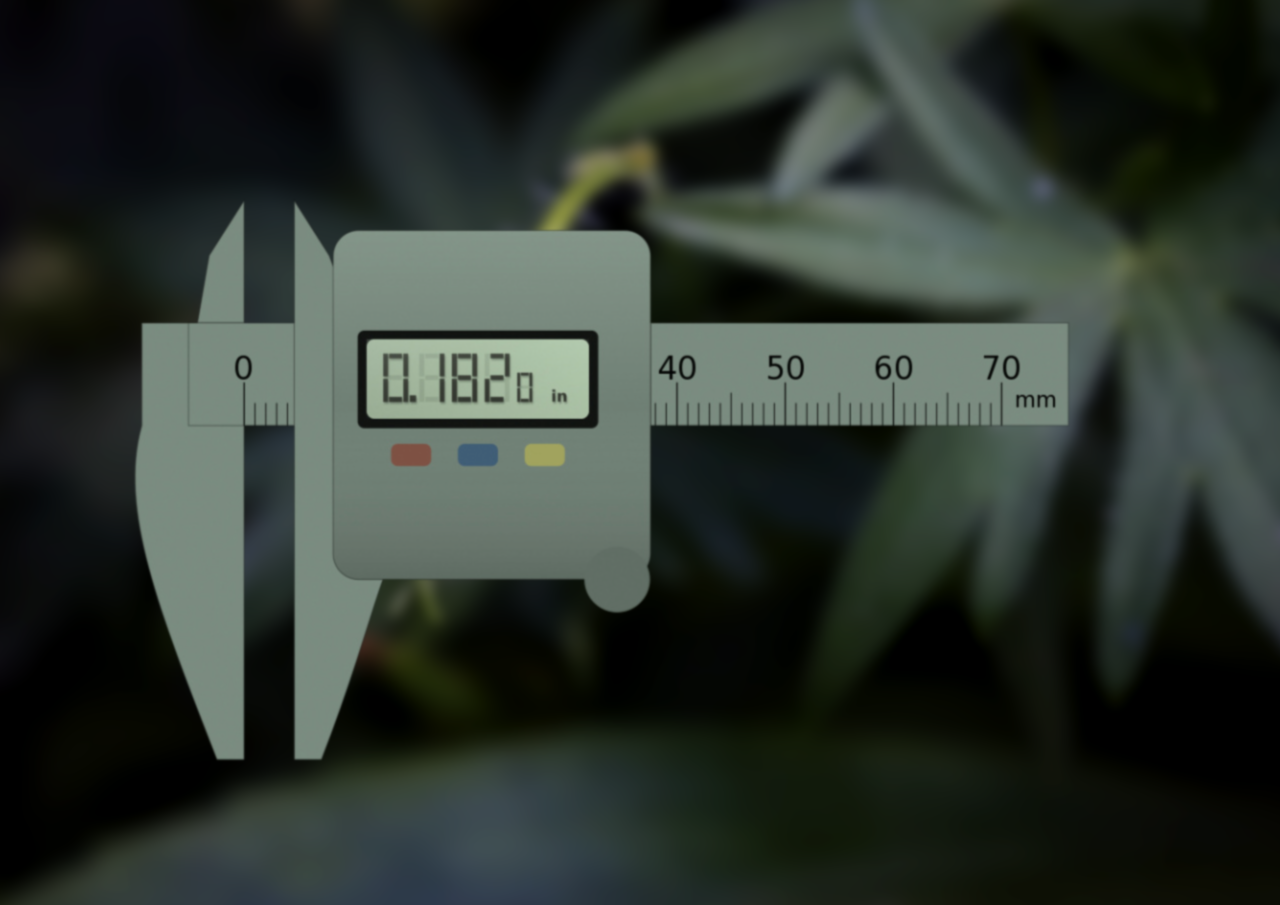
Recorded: 0.1820,in
